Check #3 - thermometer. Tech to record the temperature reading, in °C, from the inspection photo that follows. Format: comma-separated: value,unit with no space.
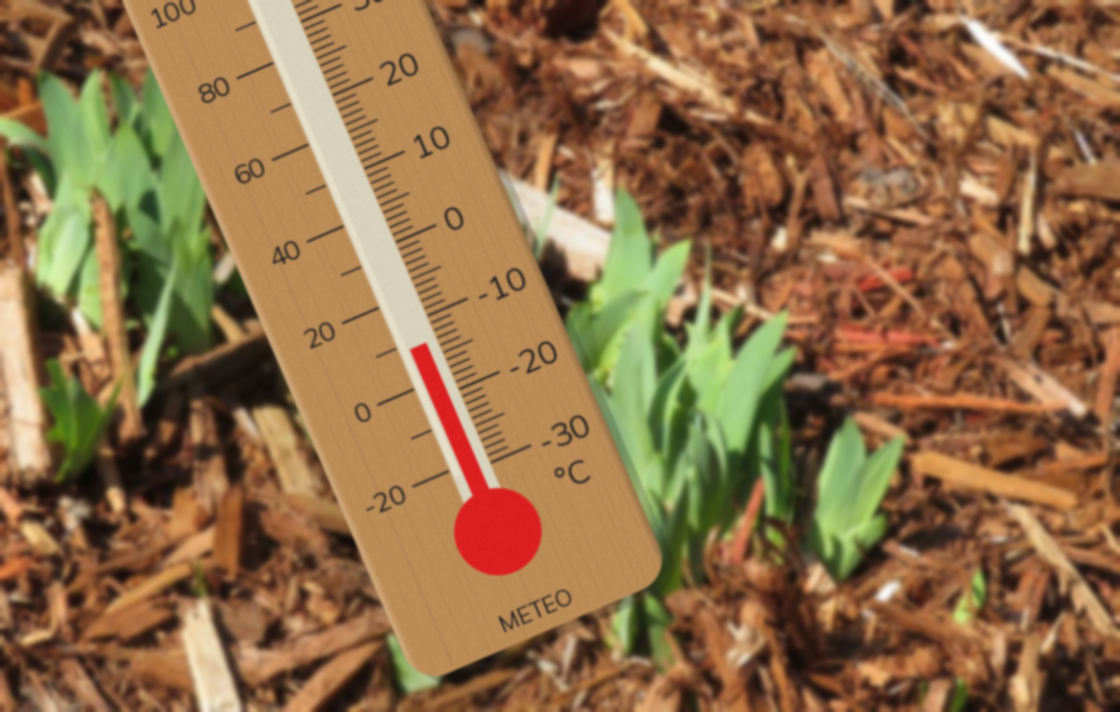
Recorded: -13,°C
